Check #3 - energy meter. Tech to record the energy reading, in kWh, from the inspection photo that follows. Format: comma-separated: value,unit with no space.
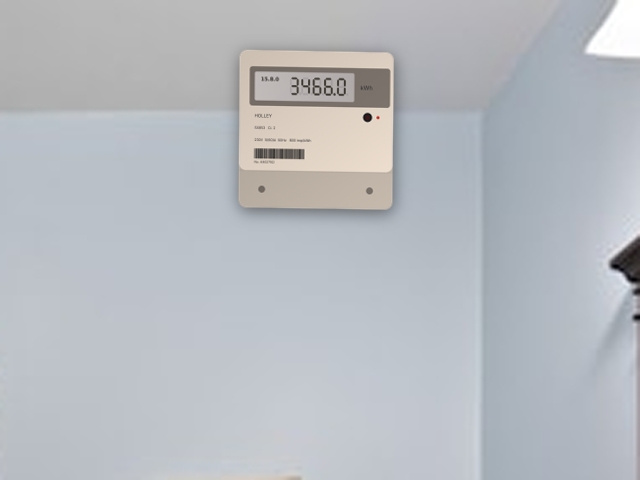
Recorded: 3466.0,kWh
